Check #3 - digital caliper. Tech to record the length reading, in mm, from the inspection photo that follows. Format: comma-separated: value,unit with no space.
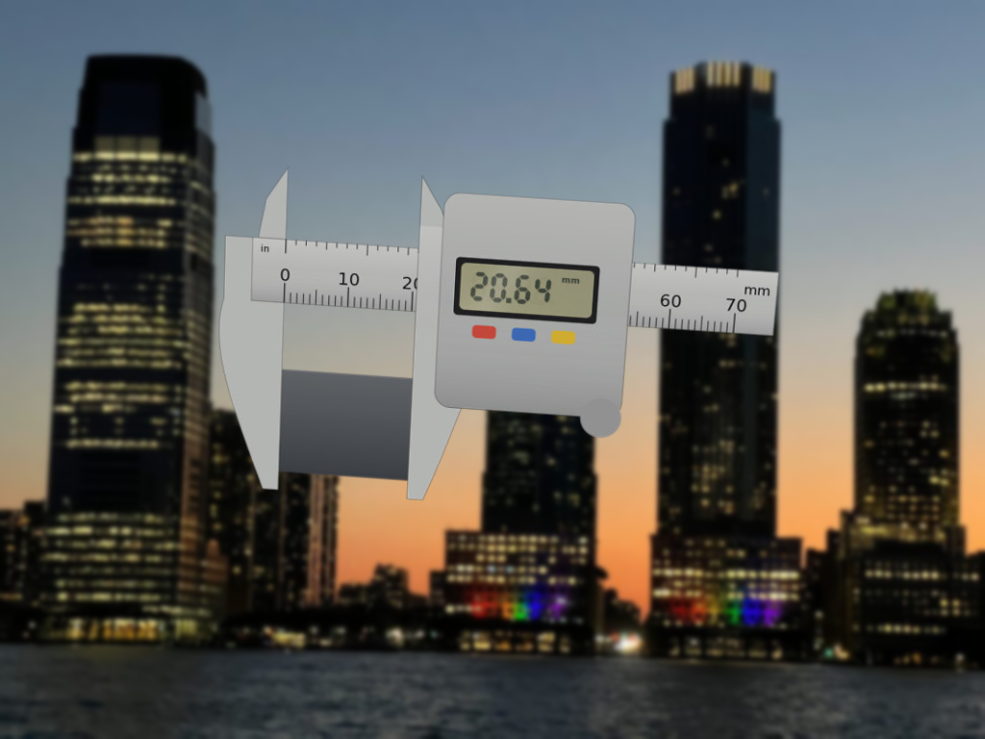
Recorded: 20.64,mm
